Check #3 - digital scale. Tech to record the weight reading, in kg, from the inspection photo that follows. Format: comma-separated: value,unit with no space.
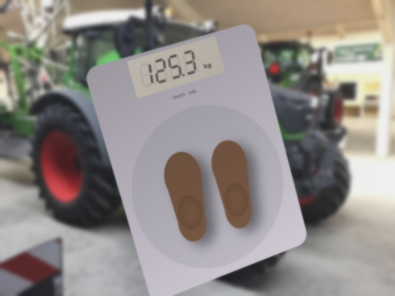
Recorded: 125.3,kg
